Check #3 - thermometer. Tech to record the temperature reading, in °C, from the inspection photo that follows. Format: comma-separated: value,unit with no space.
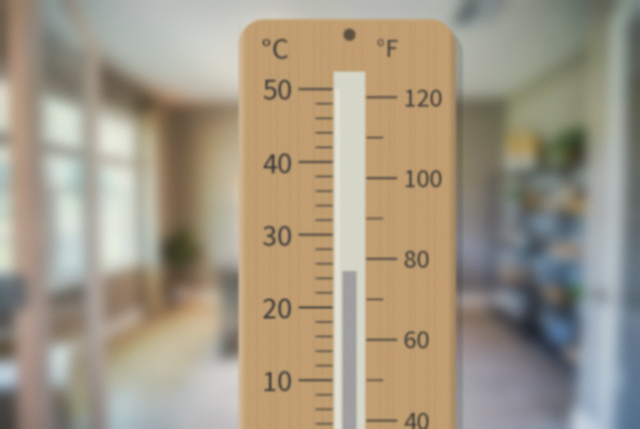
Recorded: 25,°C
